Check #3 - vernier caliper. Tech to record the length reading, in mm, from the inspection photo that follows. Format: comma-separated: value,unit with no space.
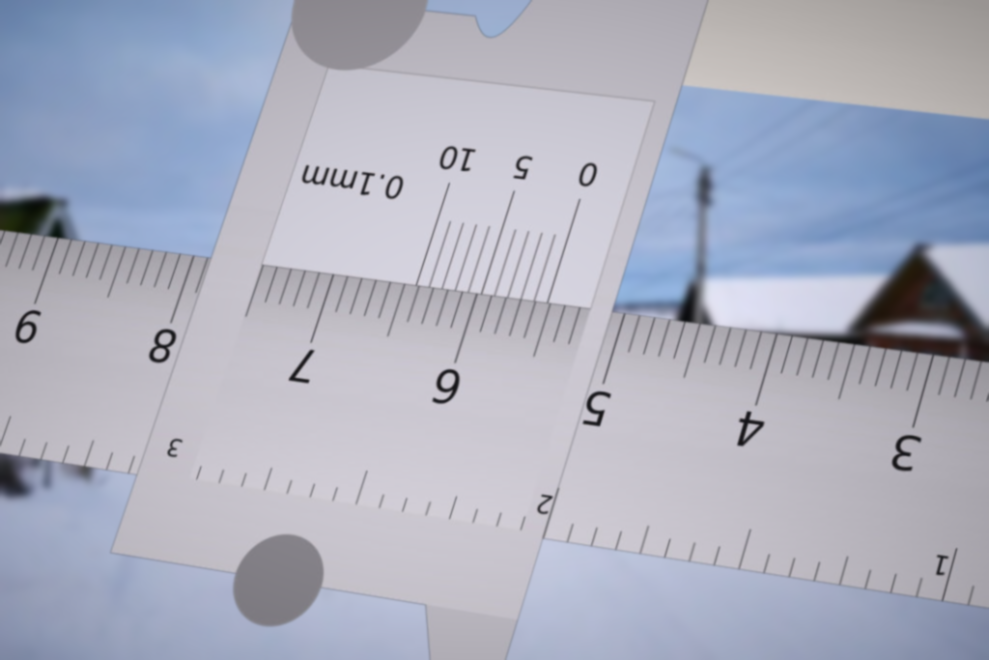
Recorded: 55.2,mm
